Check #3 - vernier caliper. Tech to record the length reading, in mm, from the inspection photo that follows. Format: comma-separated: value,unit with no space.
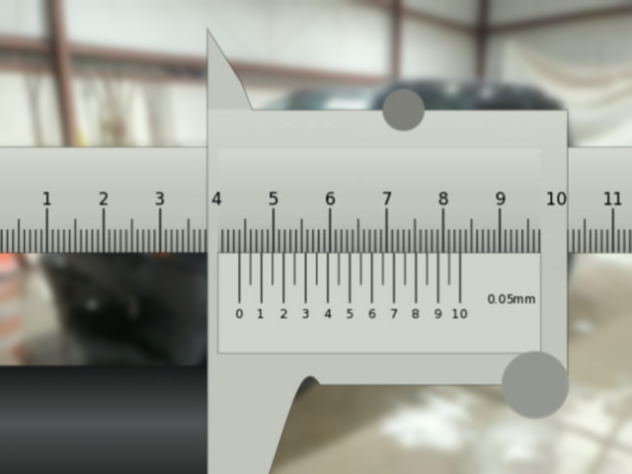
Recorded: 44.0,mm
